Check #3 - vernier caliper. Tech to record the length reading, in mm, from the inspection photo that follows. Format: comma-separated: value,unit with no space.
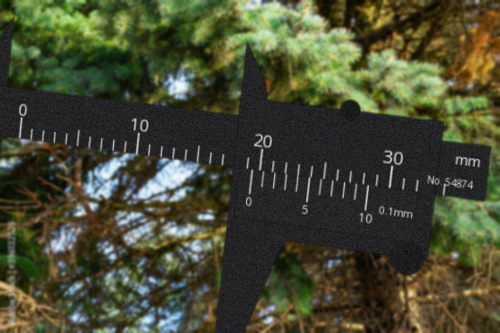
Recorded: 19.4,mm
